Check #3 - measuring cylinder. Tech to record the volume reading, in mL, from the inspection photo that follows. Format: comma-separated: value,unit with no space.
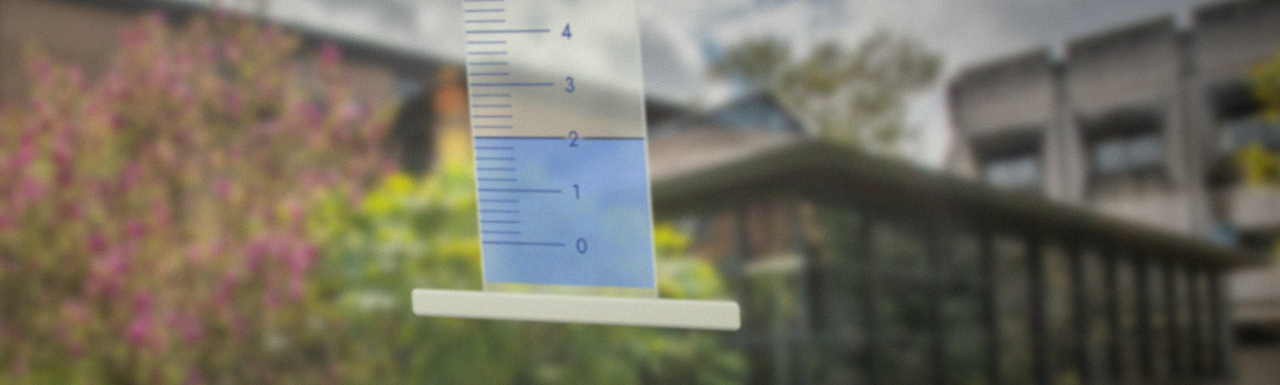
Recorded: 2,mL
